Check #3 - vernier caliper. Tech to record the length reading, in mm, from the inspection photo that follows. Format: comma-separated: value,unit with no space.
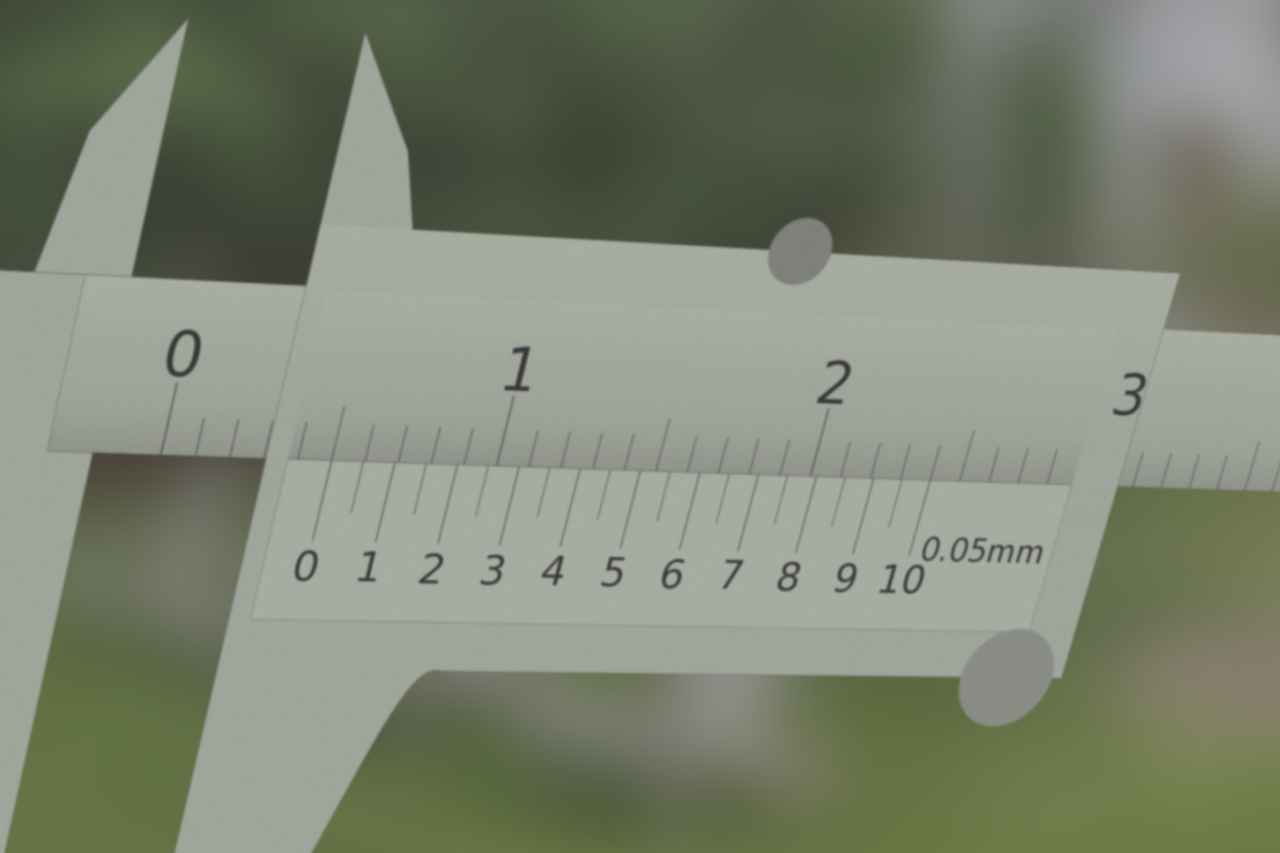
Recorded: 5.0,mm
